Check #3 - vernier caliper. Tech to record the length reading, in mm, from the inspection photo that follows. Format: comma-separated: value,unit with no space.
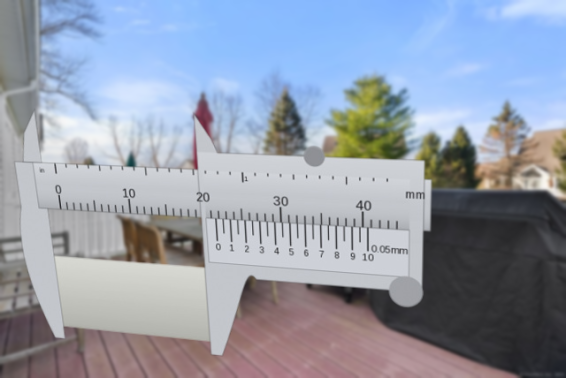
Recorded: 21.6,mm
